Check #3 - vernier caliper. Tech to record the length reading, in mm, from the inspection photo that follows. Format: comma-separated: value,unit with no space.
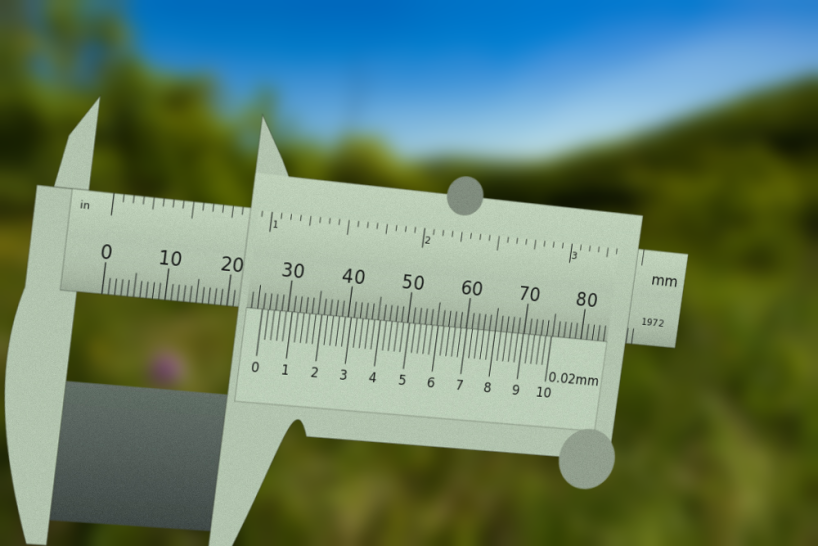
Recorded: 25.8,mm
